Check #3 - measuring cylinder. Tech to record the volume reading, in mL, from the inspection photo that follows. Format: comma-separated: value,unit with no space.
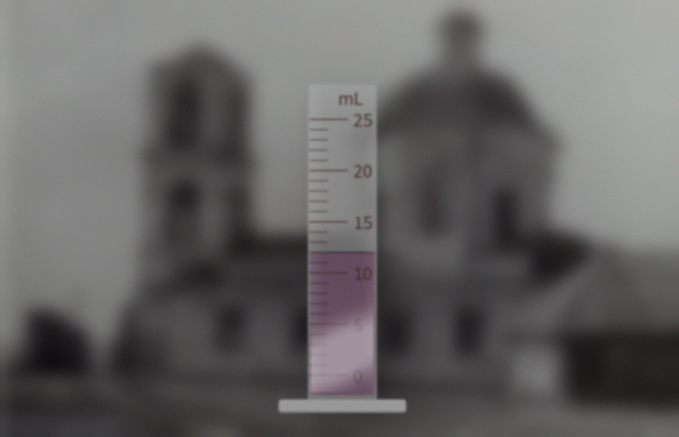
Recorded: 12,mL
